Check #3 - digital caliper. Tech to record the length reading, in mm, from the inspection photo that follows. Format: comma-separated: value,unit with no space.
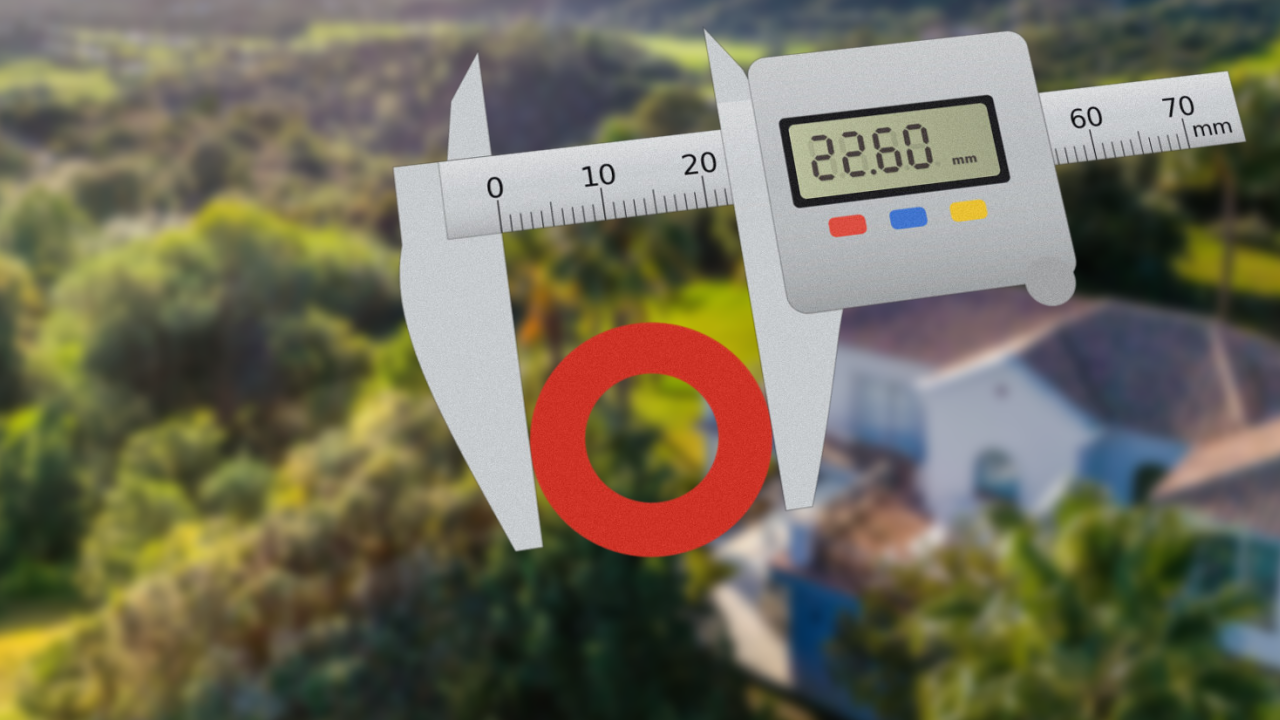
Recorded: 22.60,mm
